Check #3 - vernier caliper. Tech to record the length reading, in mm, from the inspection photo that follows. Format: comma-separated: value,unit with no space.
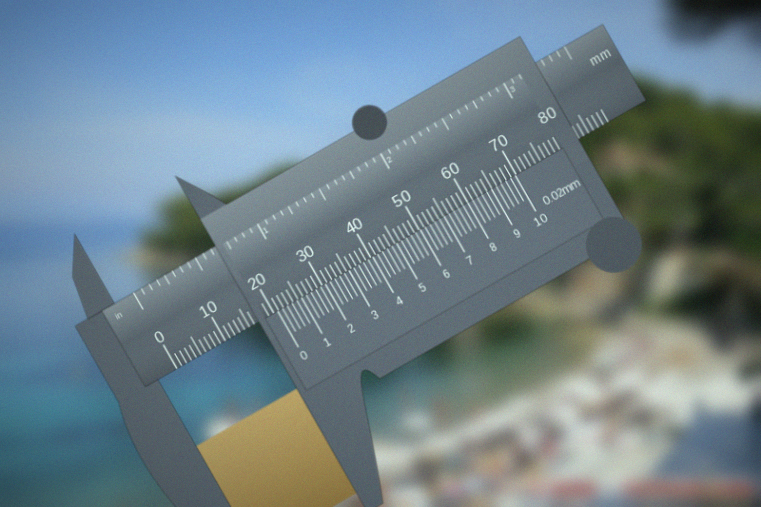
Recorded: 20.8,mm
